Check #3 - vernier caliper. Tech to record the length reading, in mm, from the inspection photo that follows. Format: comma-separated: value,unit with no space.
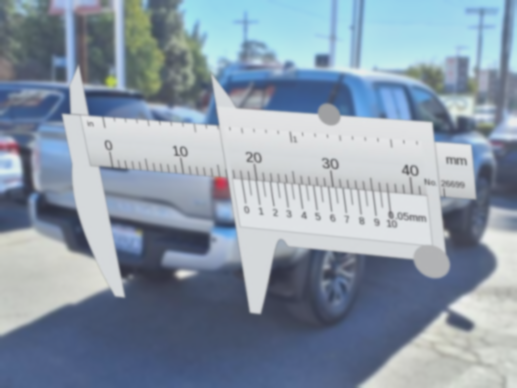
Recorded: 18.0,mm
